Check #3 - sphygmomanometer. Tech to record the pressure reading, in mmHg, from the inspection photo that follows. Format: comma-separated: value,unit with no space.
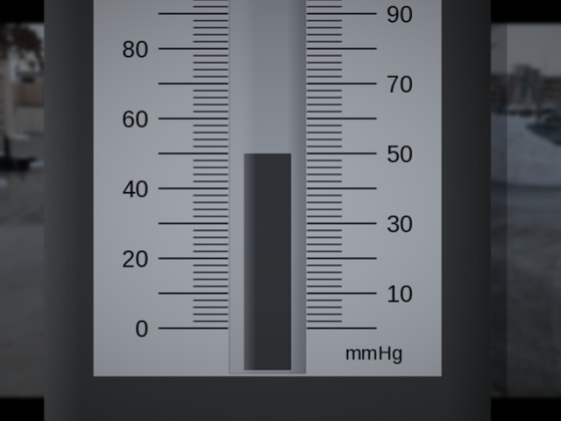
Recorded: 50,mmHg
